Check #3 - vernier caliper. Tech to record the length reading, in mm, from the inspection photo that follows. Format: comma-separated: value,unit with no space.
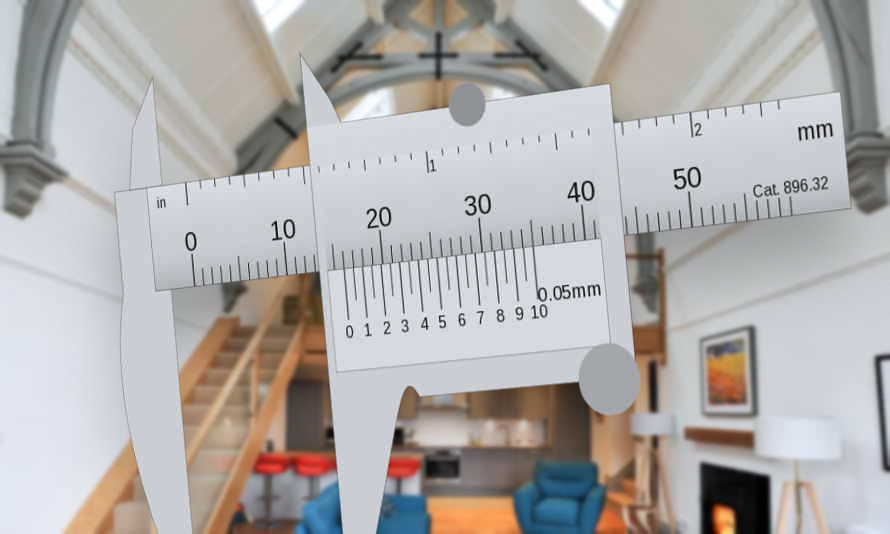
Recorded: 16.0,mm
